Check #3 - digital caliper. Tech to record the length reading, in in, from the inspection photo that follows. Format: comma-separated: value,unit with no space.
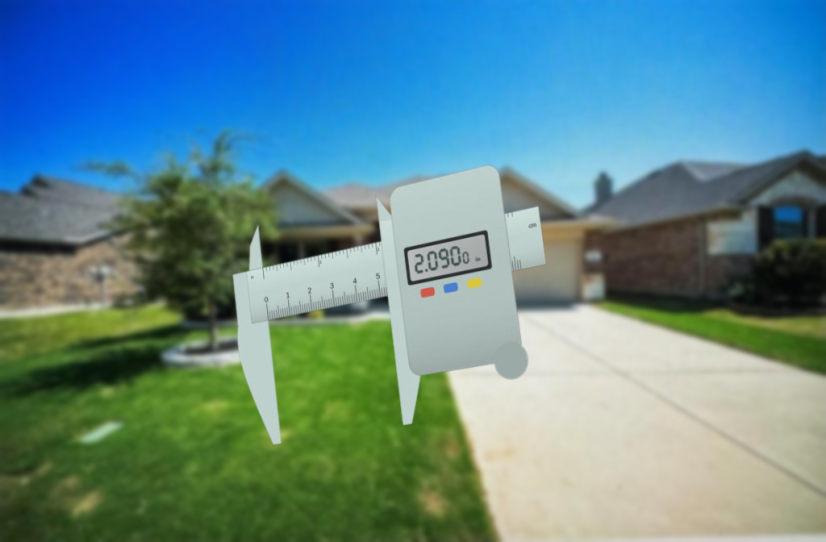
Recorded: 2.0900,in
